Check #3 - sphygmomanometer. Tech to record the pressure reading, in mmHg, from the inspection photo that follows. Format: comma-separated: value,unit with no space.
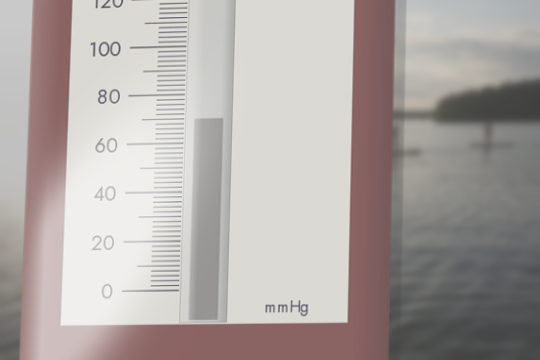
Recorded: 70,mmHg
